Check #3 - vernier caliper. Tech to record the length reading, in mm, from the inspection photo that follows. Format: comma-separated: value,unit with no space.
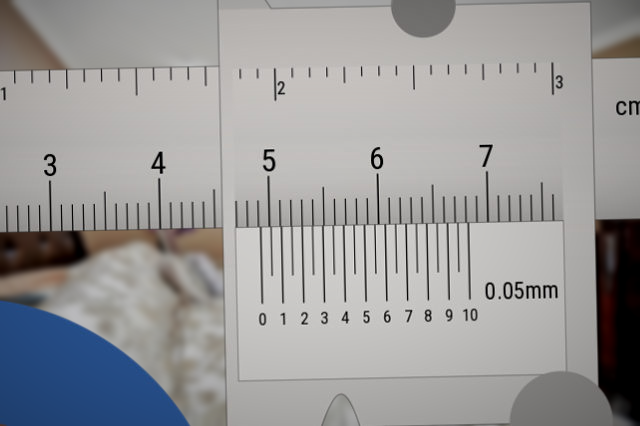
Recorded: 49.2,mm
